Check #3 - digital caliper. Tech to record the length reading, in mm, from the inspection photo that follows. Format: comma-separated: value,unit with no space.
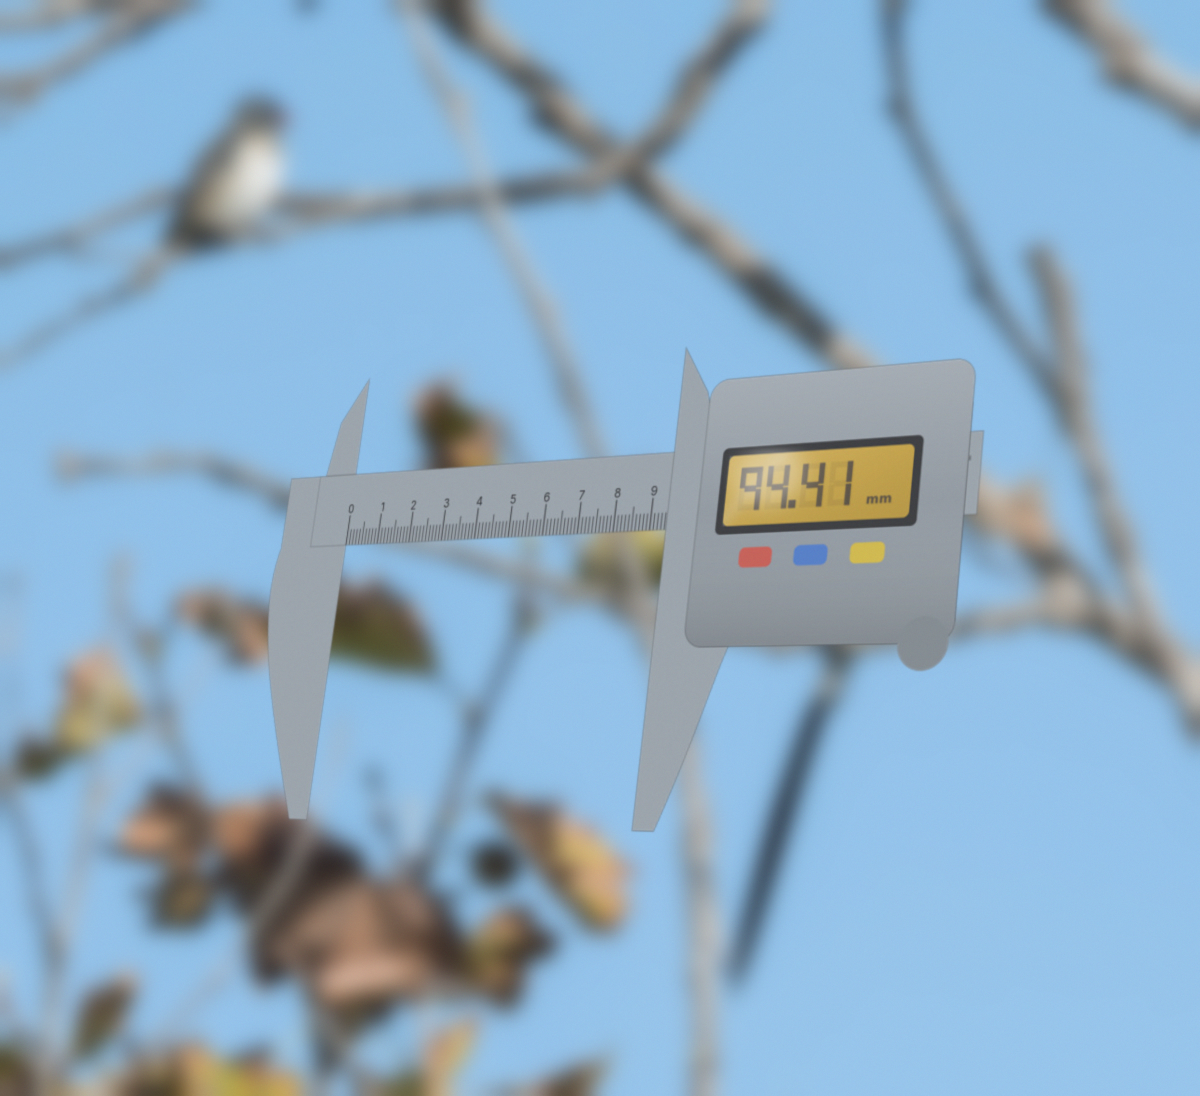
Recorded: 94.41,mm
